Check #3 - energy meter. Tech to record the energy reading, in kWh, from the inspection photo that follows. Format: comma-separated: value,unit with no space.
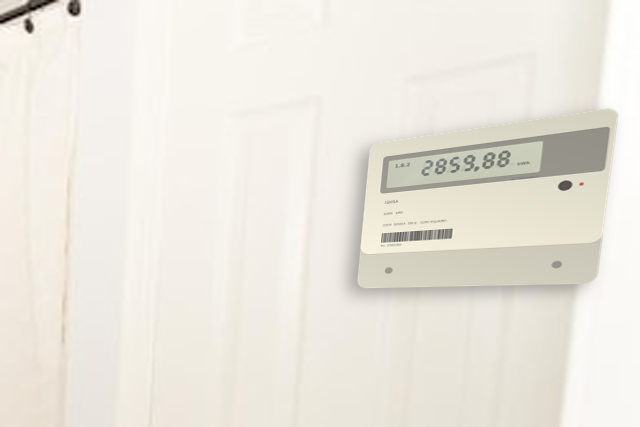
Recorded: 2859.88,kWh
